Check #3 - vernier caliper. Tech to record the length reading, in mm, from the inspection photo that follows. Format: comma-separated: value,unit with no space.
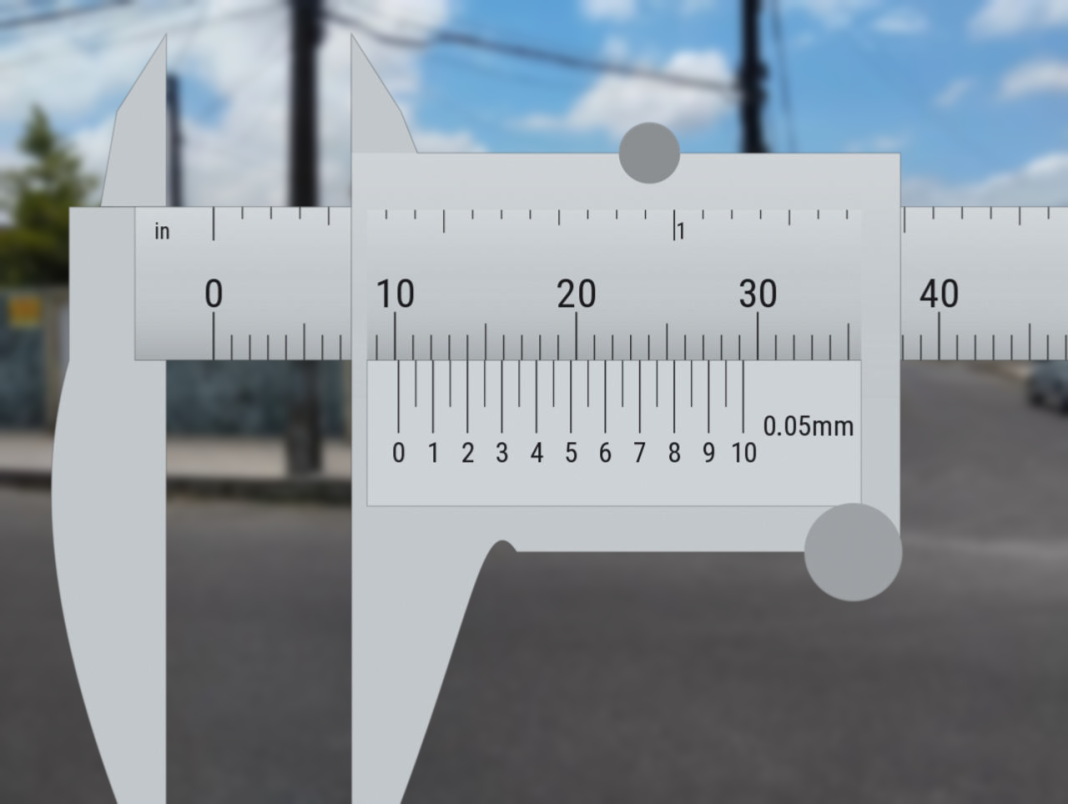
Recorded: 10.2,mm
